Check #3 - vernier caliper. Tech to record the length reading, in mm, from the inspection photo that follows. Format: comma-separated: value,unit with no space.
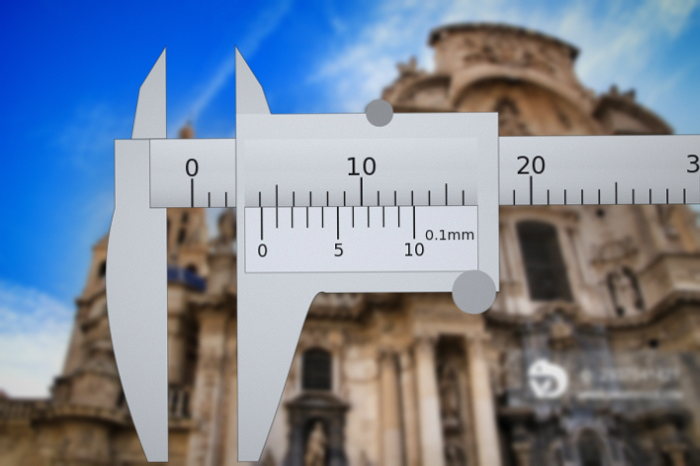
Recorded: 4.1,mm
